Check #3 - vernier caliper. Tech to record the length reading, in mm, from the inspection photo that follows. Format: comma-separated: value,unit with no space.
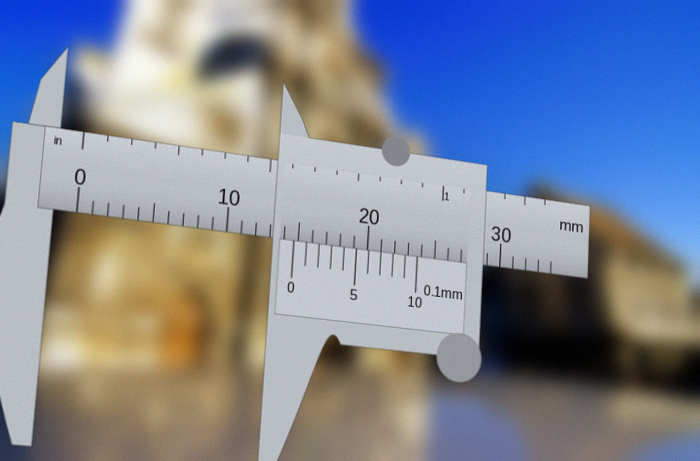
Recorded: 14.7,mm
